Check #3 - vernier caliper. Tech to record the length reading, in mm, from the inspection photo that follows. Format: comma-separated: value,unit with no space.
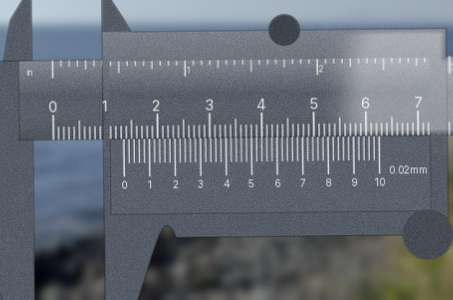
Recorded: 13.5,mm
